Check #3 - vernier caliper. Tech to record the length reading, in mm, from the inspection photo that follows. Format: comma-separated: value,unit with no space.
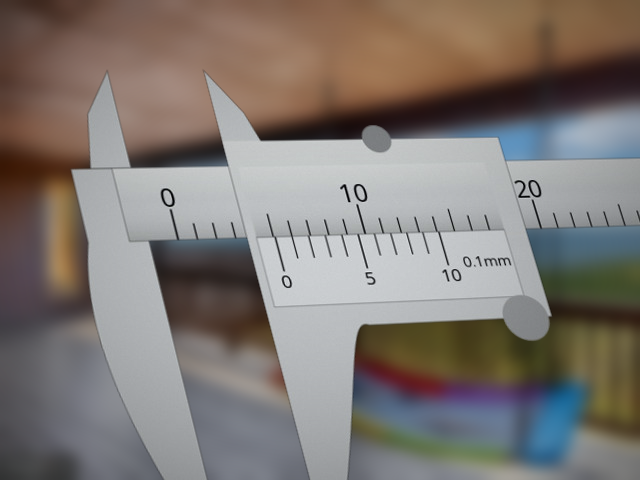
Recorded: 5.1,mm
